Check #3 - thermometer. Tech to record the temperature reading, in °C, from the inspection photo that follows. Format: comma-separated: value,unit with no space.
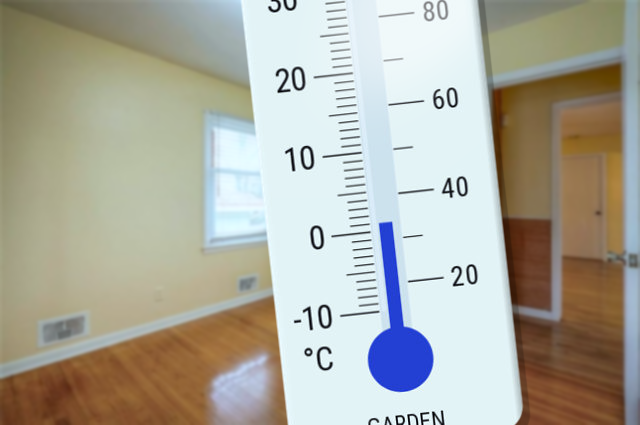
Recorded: 1,°C
